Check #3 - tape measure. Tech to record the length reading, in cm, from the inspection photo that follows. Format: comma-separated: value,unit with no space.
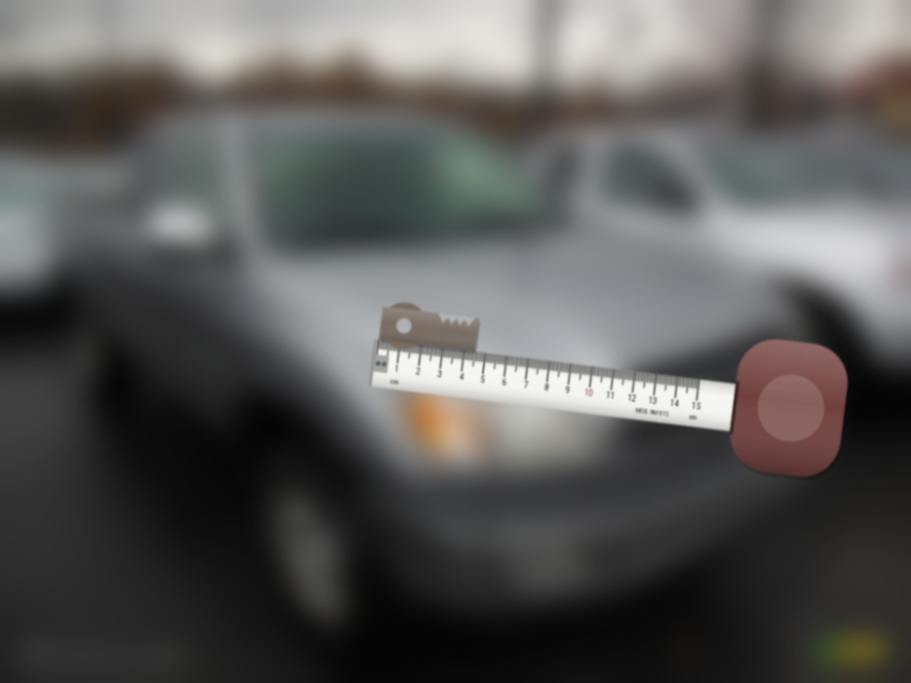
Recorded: 4.5,cm
